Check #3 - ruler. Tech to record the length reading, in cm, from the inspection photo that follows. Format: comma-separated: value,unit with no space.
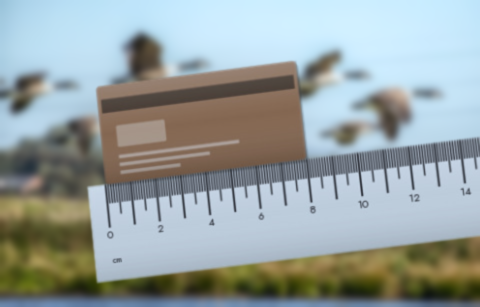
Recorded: 8,cm
